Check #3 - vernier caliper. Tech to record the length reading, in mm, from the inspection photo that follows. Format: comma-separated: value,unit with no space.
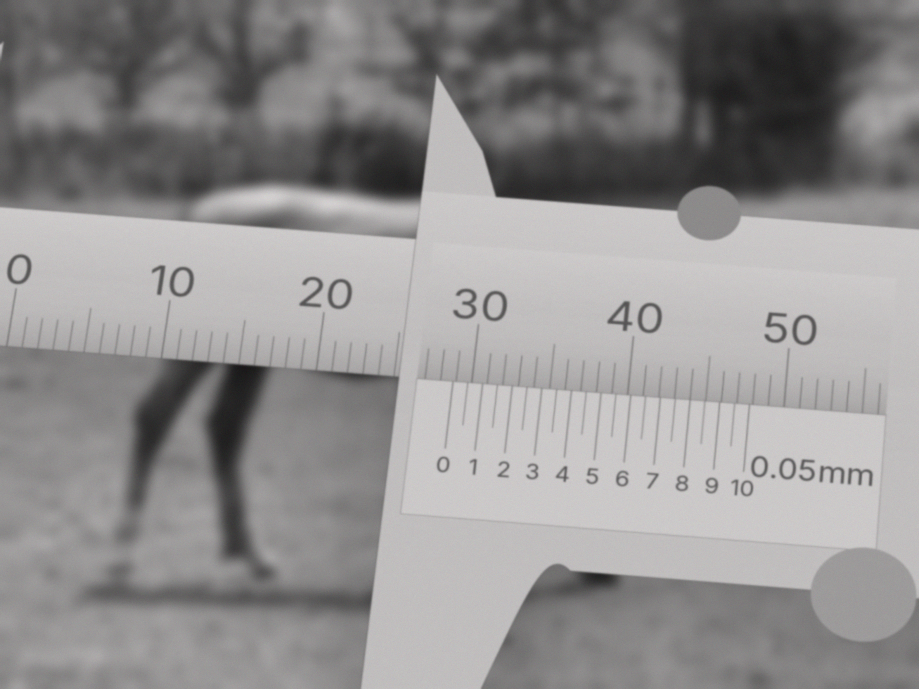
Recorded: 28.8,mm
